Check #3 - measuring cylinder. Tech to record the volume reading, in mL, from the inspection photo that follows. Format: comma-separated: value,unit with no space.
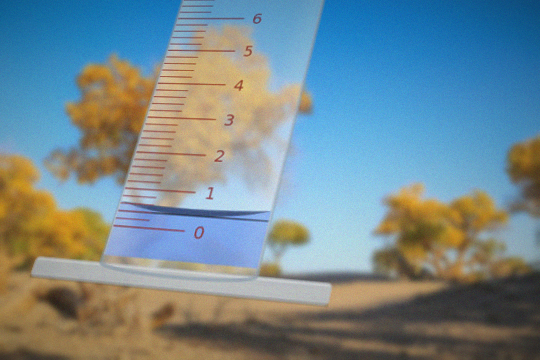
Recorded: 0.4,mL
